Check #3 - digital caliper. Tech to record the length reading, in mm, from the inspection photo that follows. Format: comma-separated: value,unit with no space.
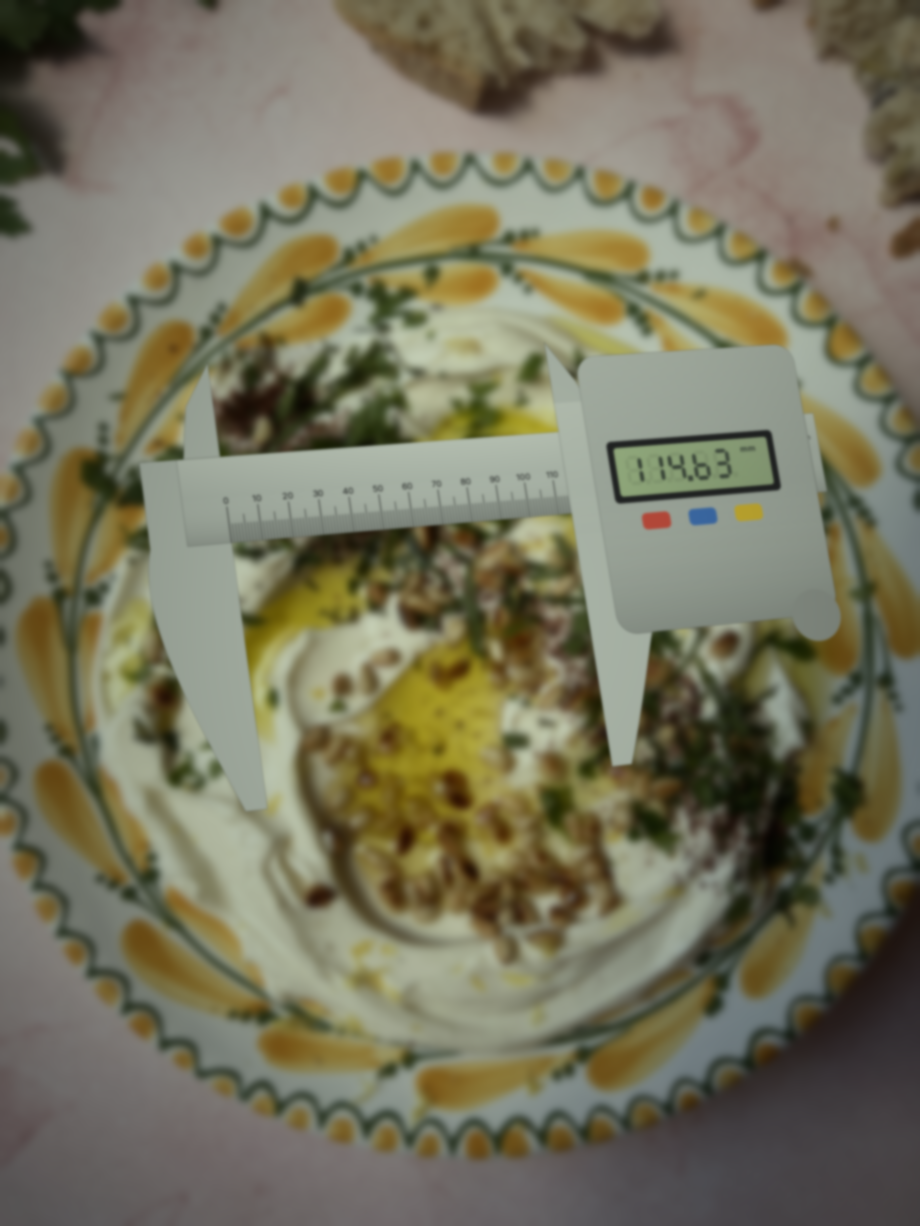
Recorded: 114.63,mm
